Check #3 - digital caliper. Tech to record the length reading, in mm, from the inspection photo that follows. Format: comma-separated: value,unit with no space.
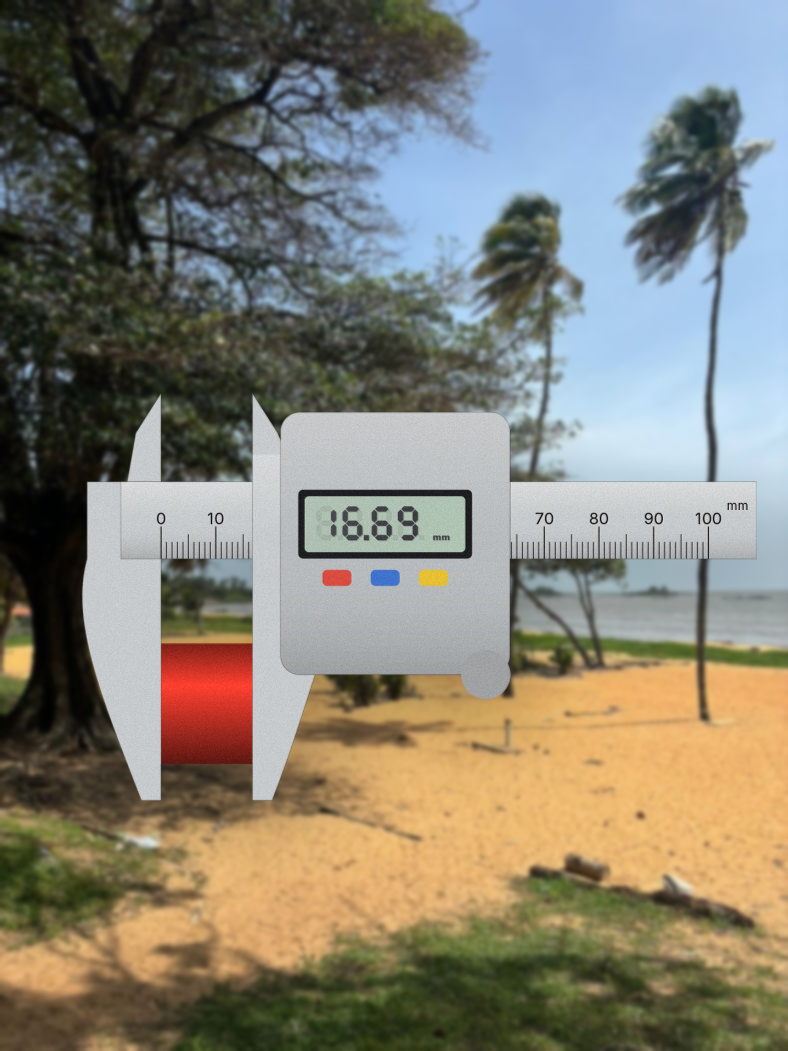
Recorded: 16.69,mm
